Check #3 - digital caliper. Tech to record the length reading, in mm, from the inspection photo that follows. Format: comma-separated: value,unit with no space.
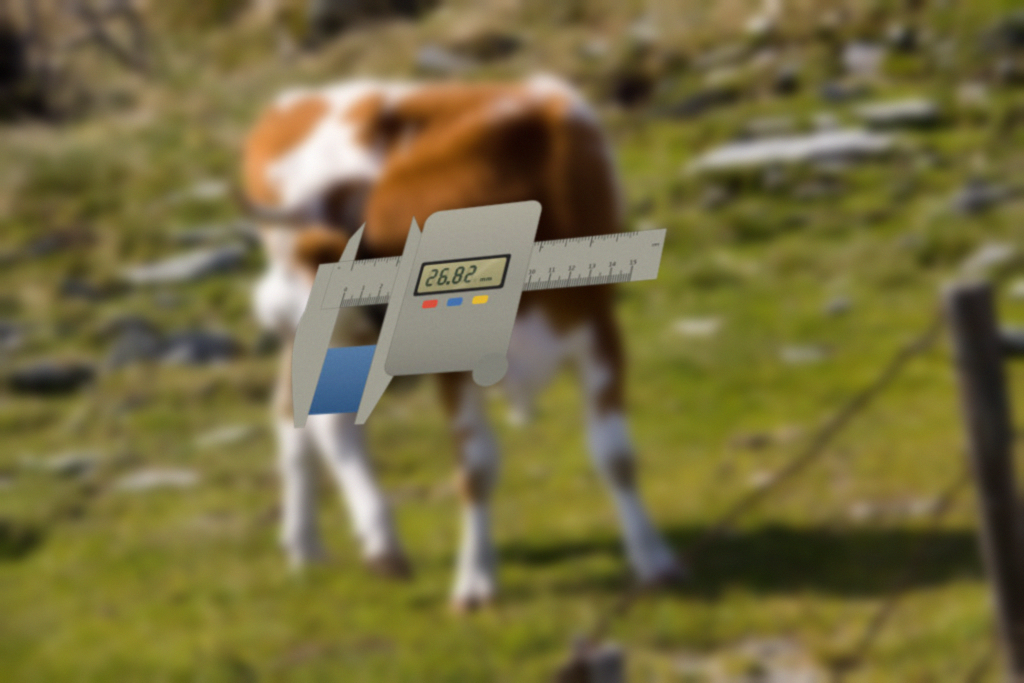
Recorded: 26.82,mm
